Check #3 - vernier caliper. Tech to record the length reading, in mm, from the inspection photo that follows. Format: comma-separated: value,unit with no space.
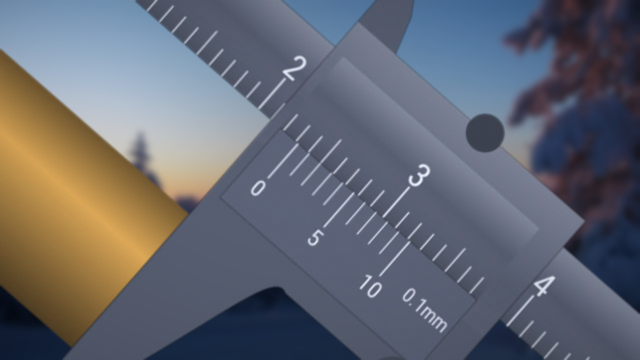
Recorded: 23.2,mm
